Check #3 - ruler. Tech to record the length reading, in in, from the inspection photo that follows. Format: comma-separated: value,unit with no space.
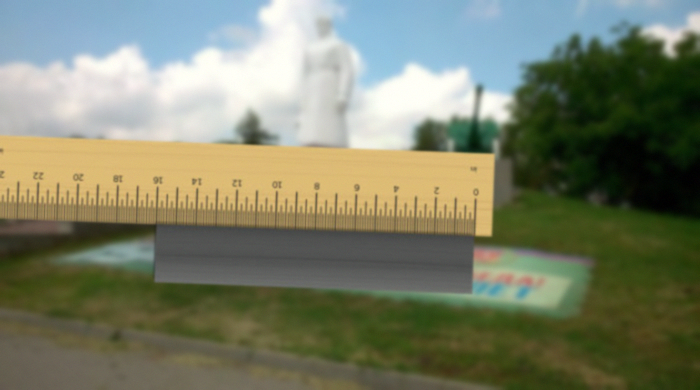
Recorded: 16,in
